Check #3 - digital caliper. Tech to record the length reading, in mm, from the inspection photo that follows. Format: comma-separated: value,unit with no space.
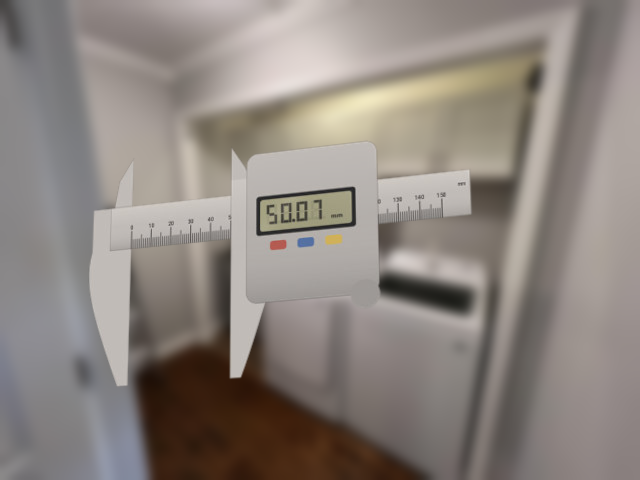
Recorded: 50.07,mm
